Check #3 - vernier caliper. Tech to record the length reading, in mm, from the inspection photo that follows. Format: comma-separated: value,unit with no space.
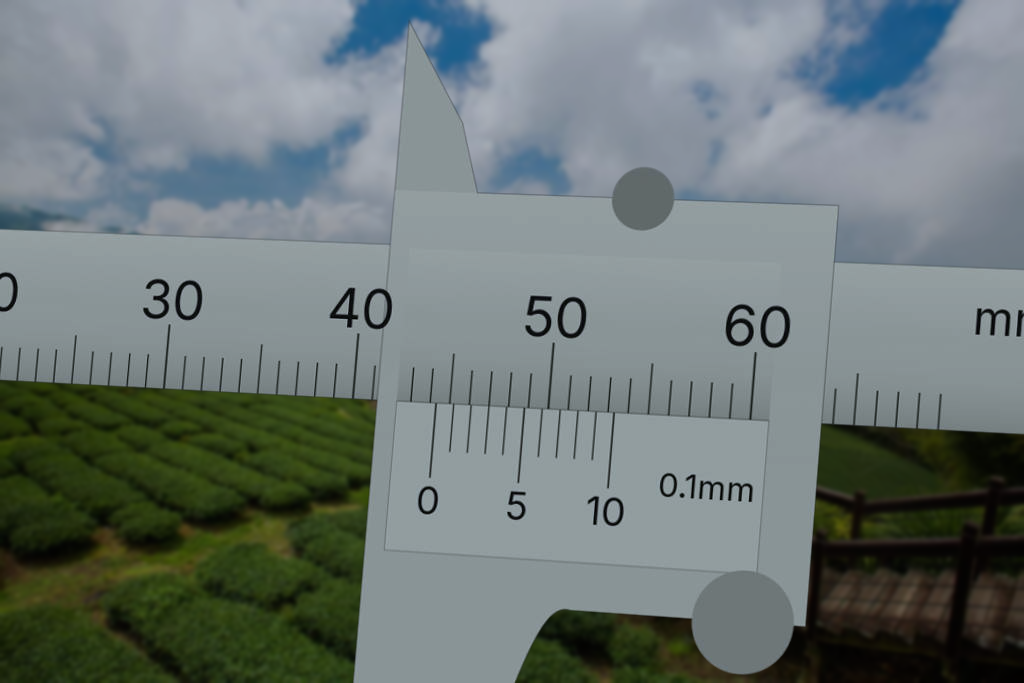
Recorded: 44.3,mm
